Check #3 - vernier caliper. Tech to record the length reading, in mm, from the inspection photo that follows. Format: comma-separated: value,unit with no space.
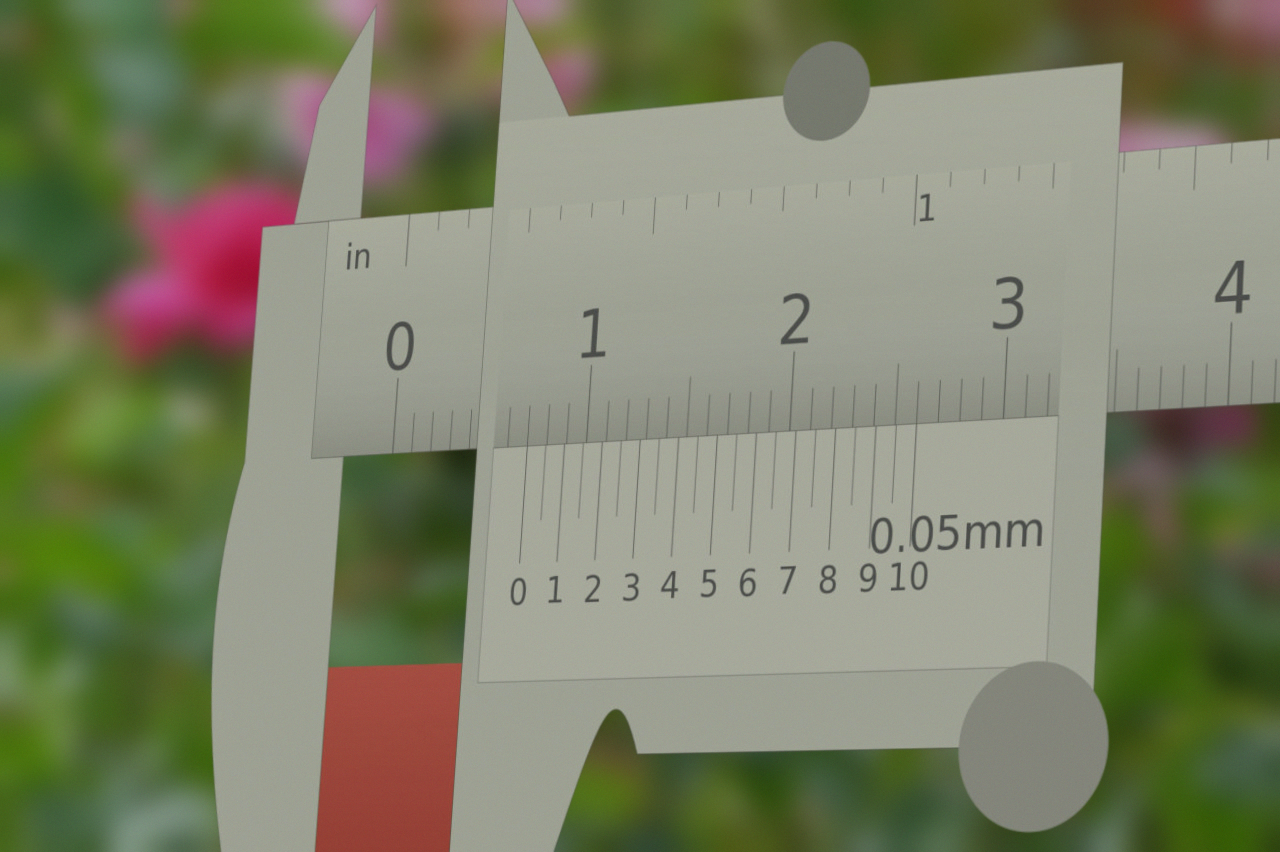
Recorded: 7.0,mm
